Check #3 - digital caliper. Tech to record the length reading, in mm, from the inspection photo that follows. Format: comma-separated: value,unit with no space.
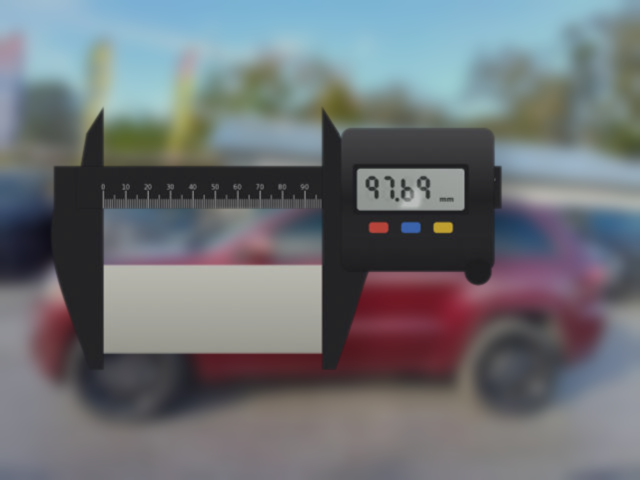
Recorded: 97.69,mm
